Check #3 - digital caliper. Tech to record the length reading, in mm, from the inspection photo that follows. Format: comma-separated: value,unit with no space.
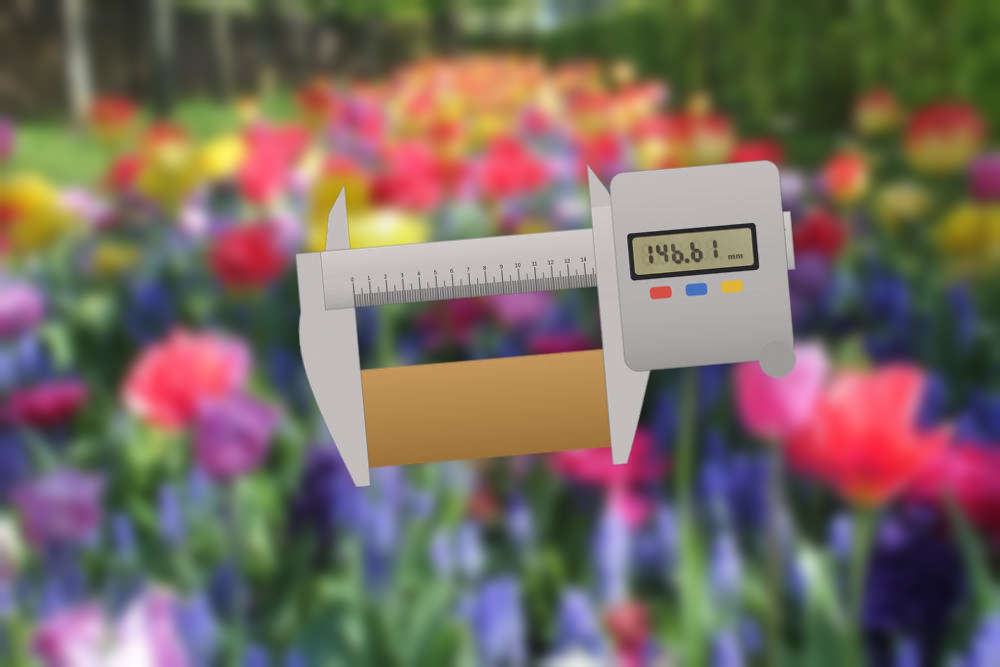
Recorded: 146.61,mm
